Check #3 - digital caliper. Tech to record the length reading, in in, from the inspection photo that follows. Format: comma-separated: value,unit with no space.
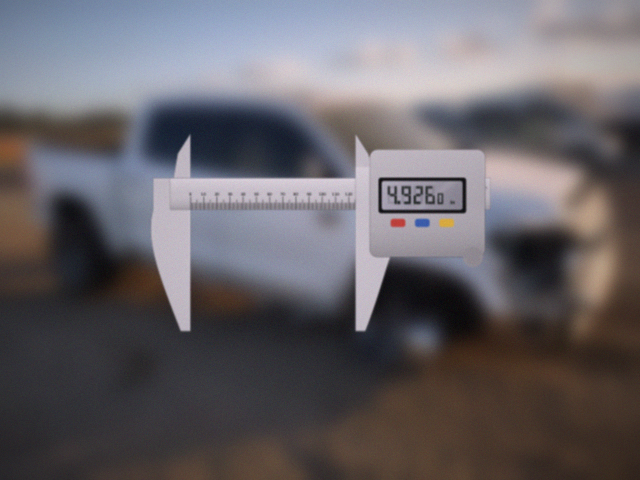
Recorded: 4.9260,in
